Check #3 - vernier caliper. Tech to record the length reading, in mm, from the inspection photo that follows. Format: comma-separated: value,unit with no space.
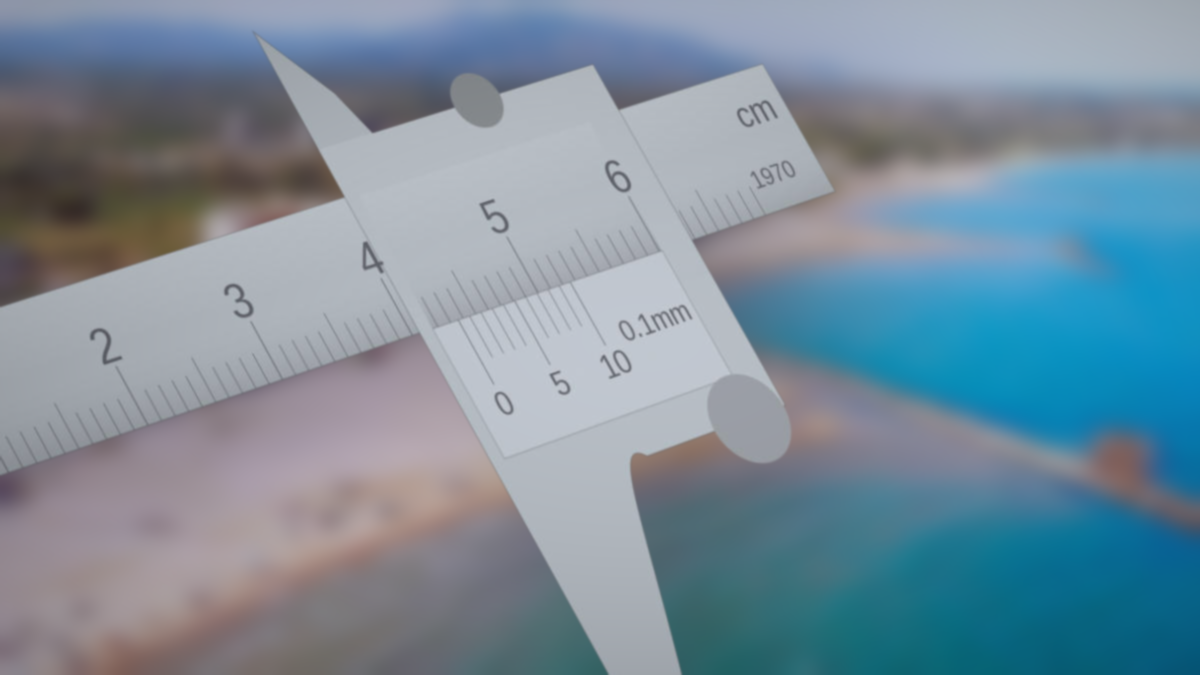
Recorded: 43.6,mm
